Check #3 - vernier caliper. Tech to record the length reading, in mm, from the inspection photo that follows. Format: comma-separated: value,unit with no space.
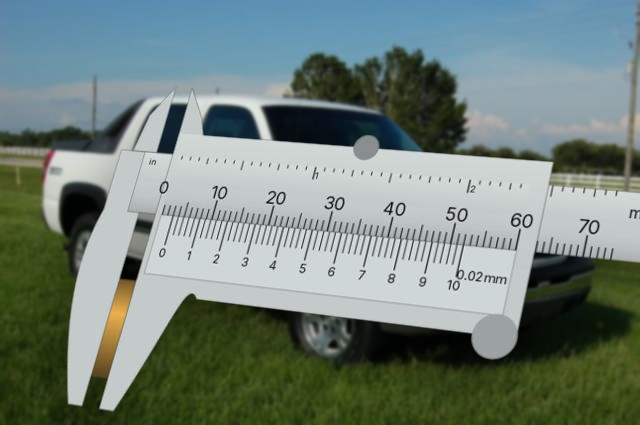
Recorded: 3.0,mm
